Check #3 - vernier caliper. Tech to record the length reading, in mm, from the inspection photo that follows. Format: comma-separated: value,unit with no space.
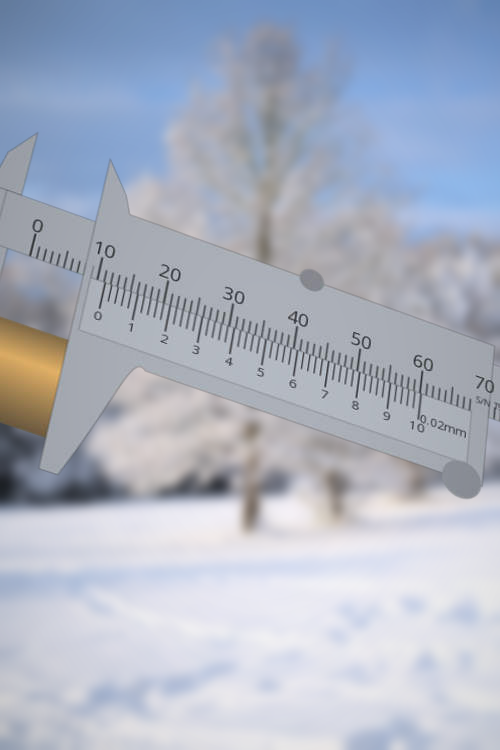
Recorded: 11.2,mm
